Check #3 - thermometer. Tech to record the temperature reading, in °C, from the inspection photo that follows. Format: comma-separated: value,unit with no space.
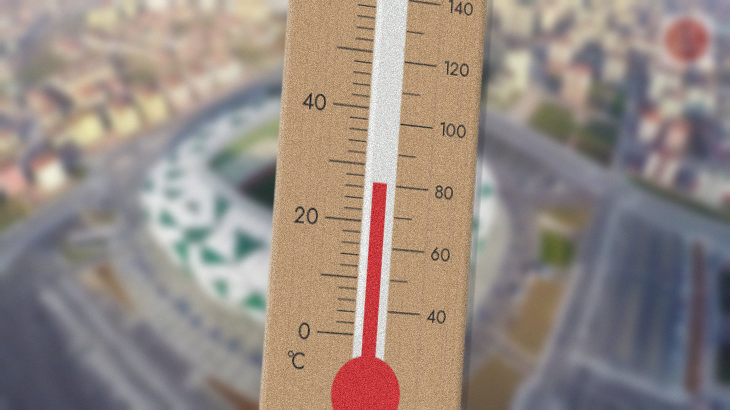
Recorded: 27,°C
